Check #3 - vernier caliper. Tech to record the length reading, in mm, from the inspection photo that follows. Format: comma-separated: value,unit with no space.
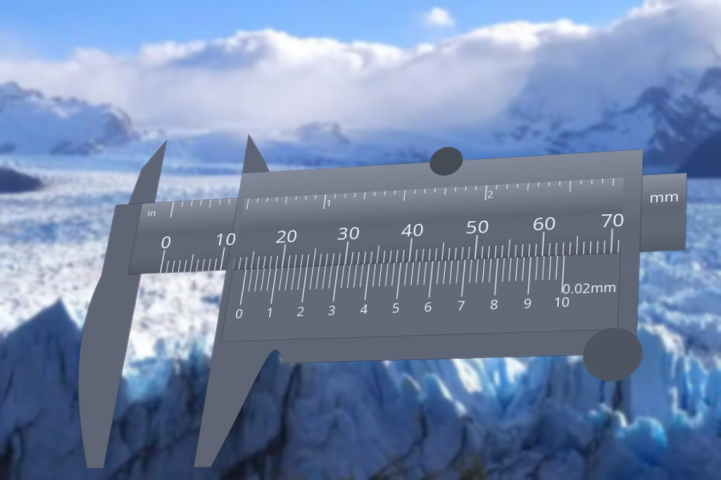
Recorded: 14.2,mm
